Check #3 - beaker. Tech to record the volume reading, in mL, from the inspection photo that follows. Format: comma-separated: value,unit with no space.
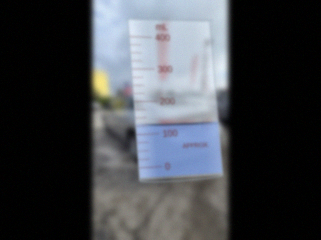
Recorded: 125,mL
